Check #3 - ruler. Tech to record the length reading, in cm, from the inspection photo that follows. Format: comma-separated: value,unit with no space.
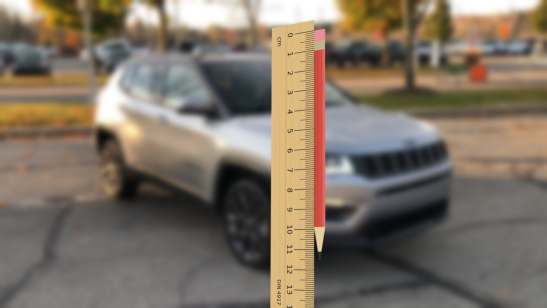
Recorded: 11.5,cm
